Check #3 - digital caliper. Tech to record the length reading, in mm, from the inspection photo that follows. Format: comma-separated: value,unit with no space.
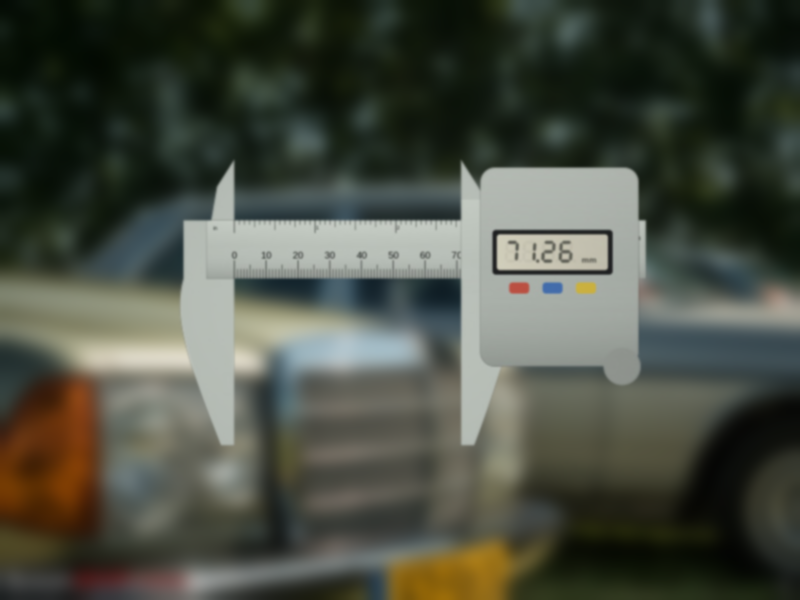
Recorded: 71.26,mm
